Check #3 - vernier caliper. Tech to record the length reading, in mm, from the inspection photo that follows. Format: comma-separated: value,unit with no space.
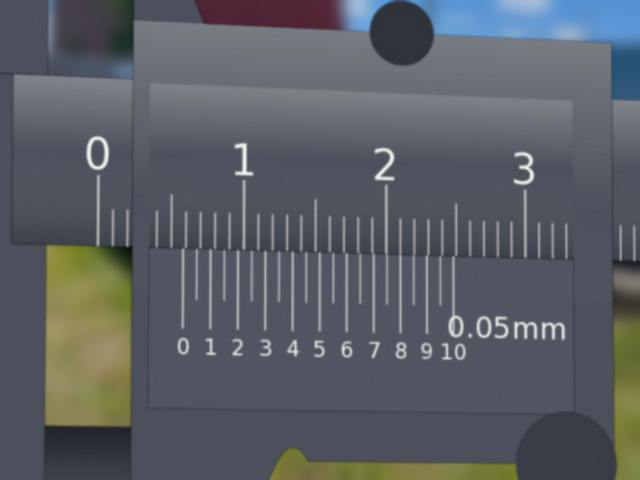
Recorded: 5.8,mm
